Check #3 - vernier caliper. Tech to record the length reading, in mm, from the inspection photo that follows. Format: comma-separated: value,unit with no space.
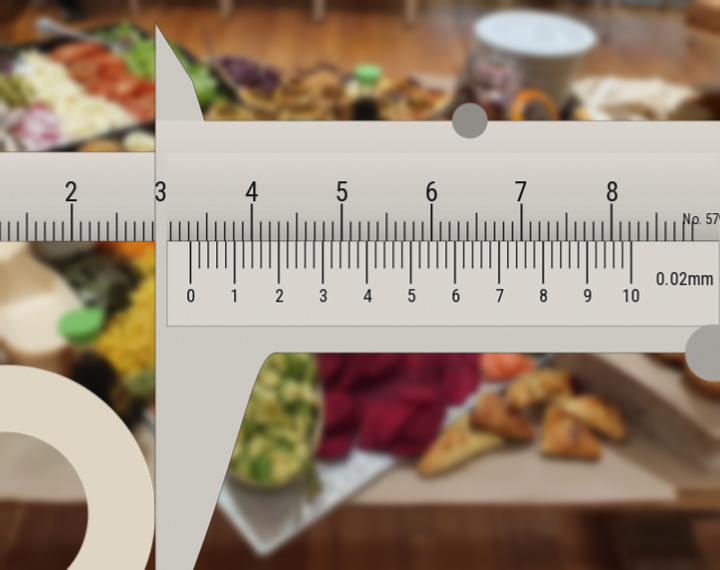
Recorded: 33.2,mm
